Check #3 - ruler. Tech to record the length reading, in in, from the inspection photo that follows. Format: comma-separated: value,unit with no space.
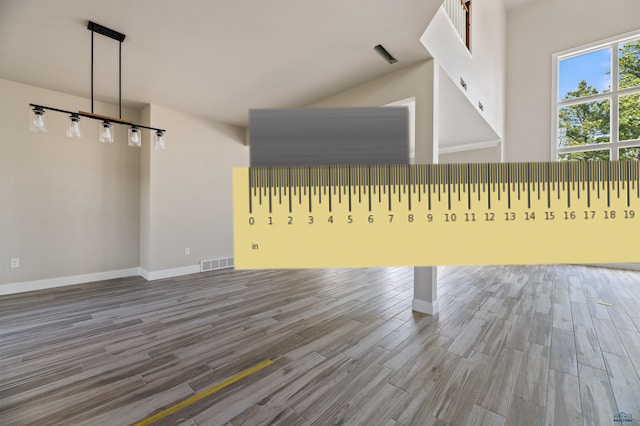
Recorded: 8,in
